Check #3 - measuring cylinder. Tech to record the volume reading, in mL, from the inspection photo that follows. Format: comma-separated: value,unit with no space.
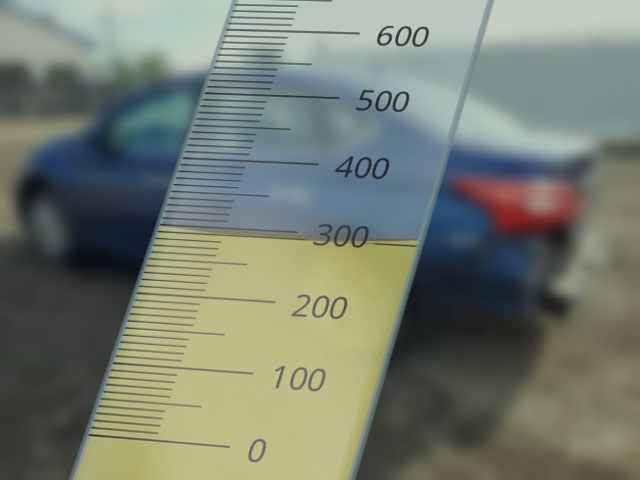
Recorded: 290,mL
